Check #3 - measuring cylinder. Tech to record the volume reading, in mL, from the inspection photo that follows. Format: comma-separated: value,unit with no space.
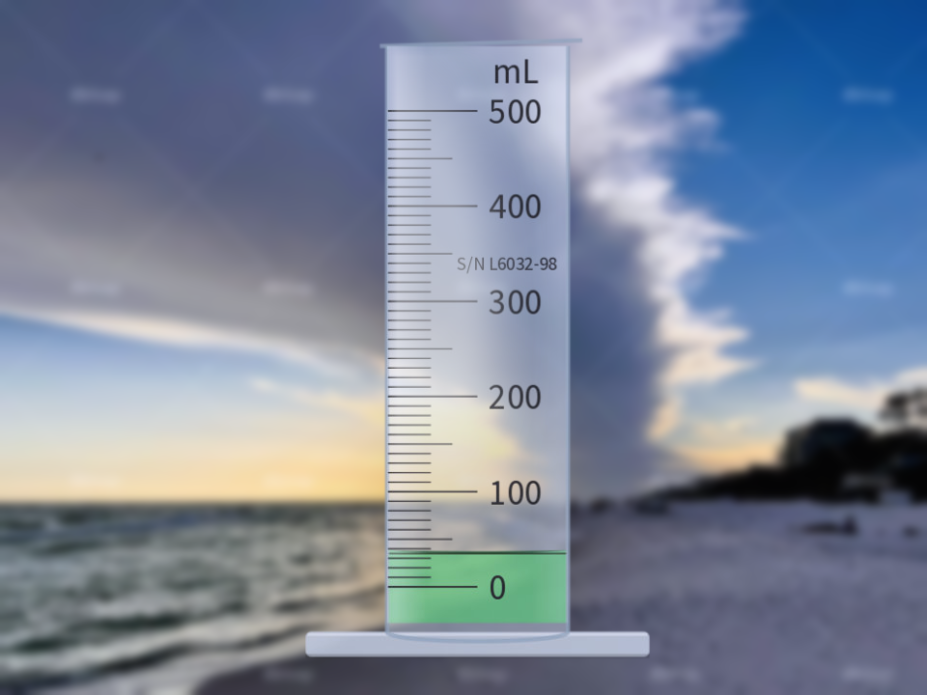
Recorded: 35,mL
